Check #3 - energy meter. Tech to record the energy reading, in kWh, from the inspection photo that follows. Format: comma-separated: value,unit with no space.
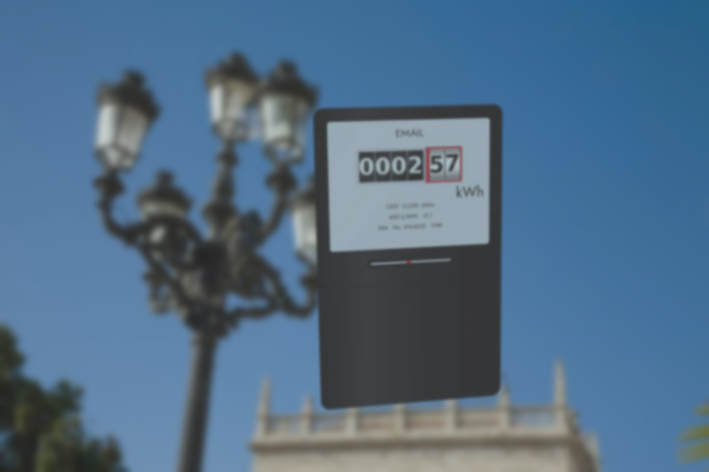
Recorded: 2.57,kWh
